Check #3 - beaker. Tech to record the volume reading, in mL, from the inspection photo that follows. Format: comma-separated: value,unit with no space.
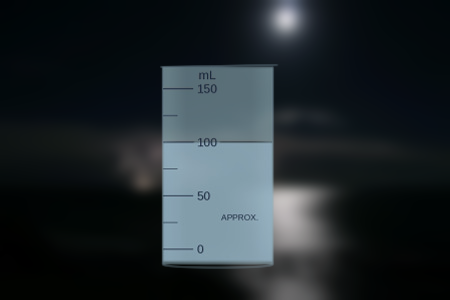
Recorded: 100,mL
